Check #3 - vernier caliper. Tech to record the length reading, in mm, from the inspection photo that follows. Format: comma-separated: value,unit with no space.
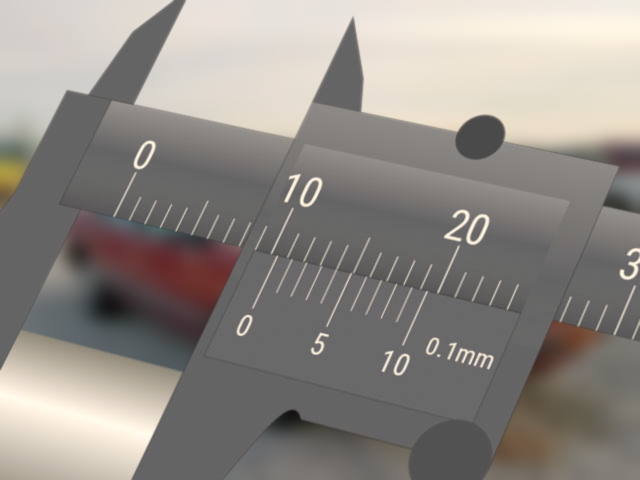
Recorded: 10.4,mm
